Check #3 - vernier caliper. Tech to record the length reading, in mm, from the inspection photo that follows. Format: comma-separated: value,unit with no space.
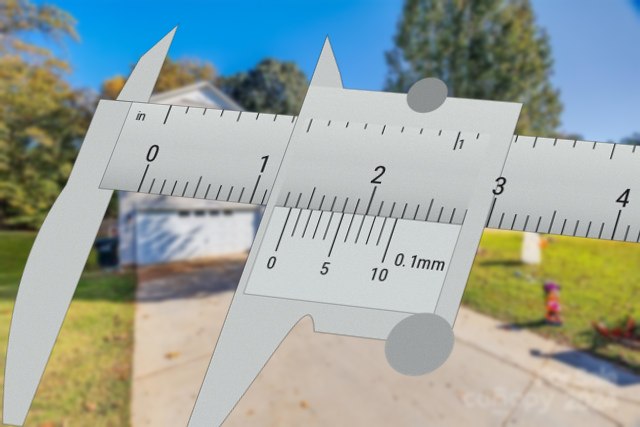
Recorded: 13.6,mm
